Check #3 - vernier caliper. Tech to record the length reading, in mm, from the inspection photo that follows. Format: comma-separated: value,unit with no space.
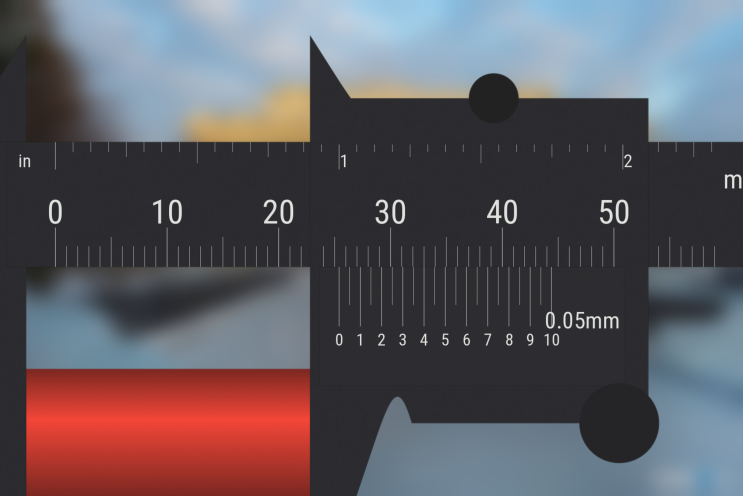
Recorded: 25.4,mm
